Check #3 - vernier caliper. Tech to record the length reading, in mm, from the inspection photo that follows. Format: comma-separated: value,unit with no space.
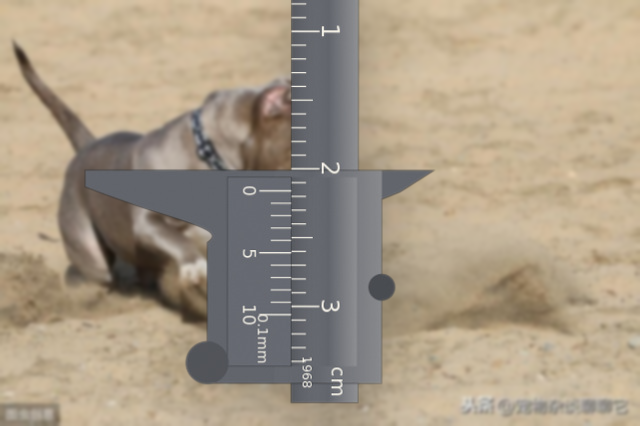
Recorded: 21.6,mm
